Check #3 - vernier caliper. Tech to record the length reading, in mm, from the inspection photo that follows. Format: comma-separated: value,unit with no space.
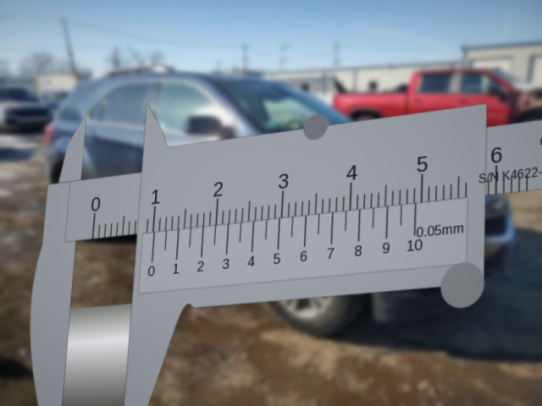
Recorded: 10.2,mm
